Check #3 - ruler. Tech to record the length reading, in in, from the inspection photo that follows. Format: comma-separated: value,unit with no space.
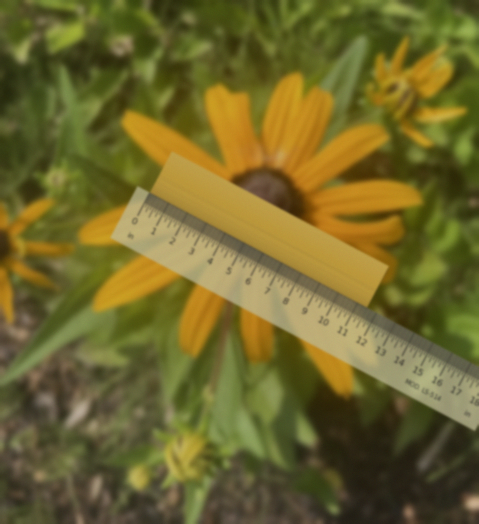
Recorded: 11.5,in
